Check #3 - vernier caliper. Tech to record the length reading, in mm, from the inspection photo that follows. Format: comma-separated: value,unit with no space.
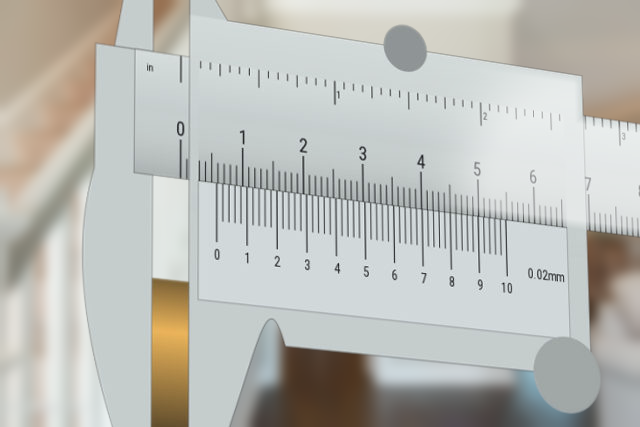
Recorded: 5.8,mm
